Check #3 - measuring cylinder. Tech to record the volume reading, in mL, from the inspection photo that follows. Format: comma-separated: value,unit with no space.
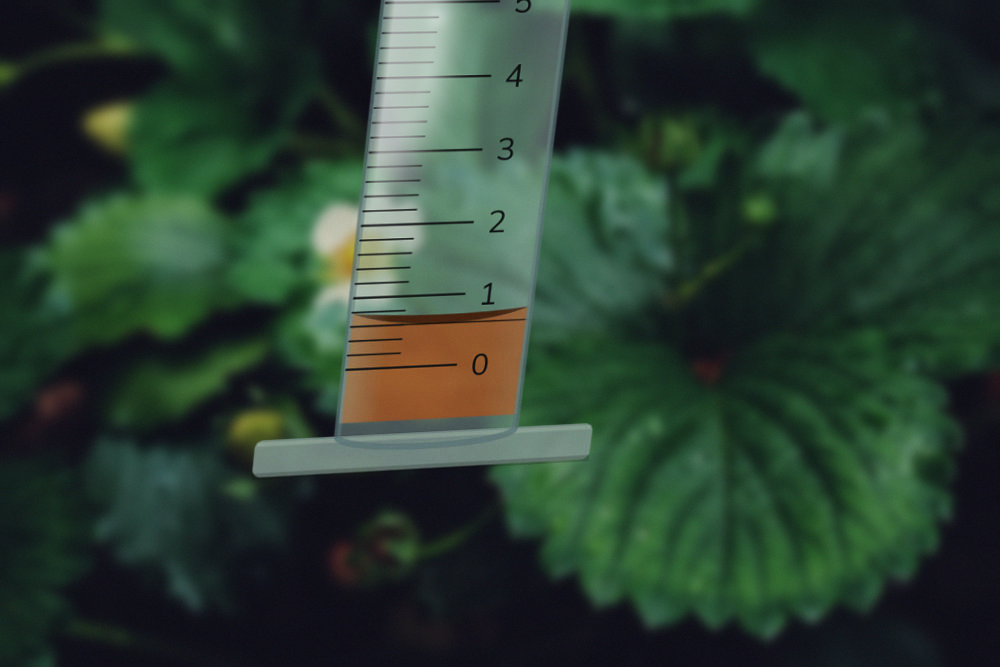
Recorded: 0.6,mL
